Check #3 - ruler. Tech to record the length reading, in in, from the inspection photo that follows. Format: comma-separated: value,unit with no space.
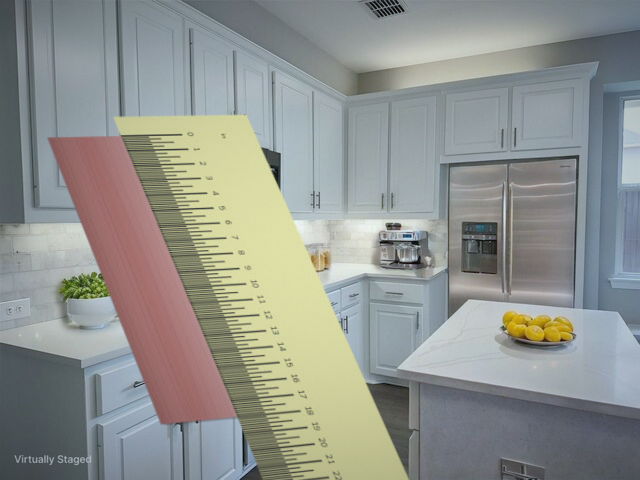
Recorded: 18,in
